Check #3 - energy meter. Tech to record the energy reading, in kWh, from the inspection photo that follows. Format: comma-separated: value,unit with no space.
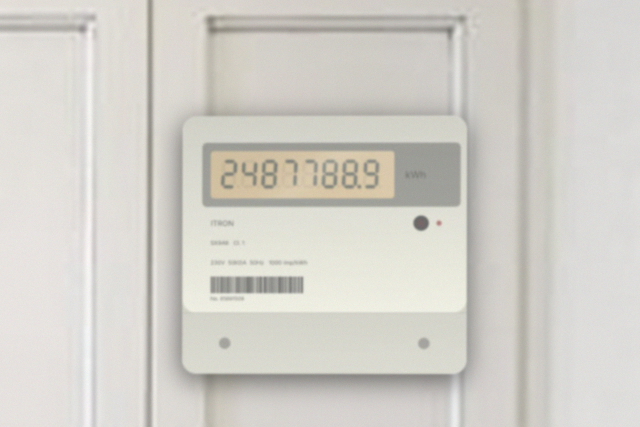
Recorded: 2487788.9,kWh
